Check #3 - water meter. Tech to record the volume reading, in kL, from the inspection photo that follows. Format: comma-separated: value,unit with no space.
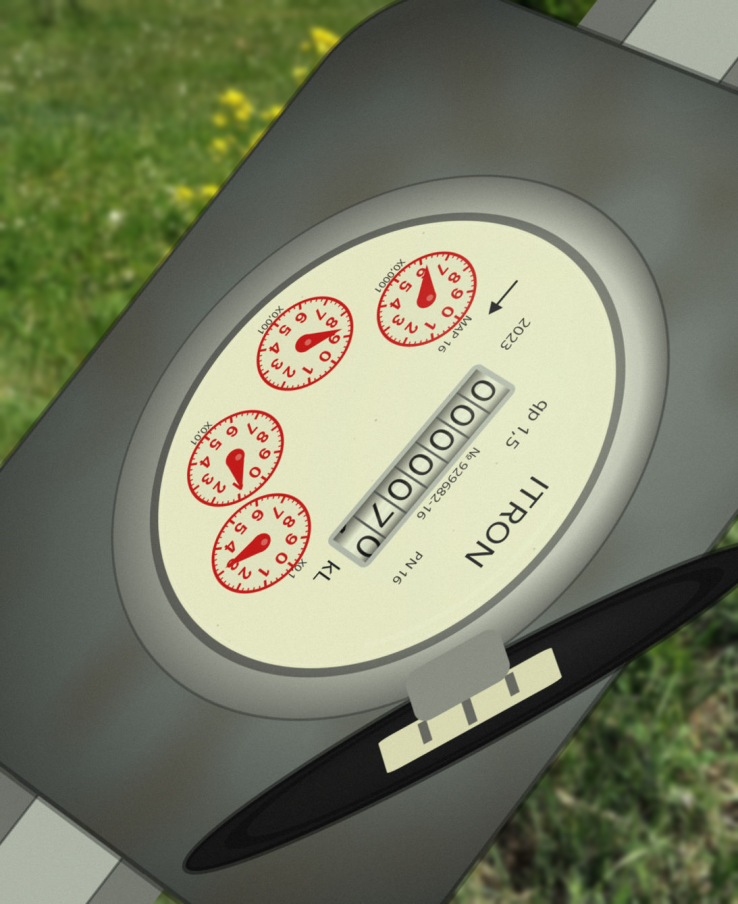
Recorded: 70.3086,kL
